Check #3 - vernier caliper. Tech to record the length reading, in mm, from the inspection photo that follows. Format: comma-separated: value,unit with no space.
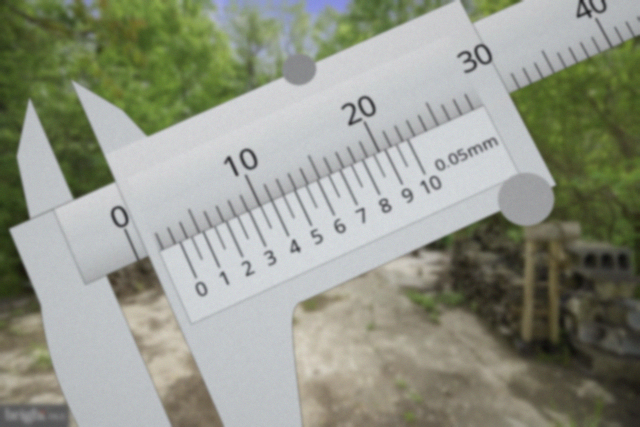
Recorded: 3.4,mm
